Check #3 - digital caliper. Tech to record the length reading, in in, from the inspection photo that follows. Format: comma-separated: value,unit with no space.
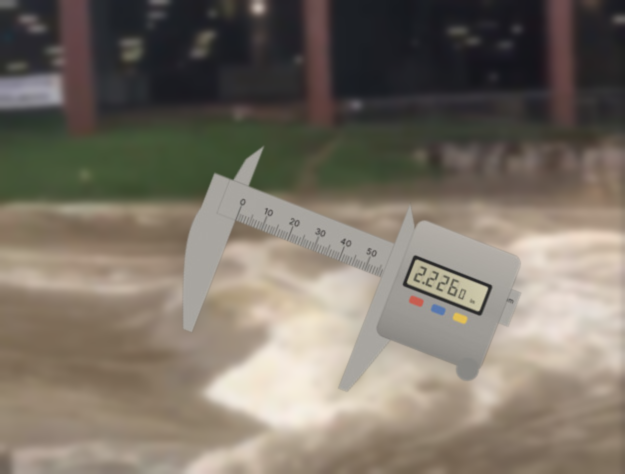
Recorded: 2.2260,in
